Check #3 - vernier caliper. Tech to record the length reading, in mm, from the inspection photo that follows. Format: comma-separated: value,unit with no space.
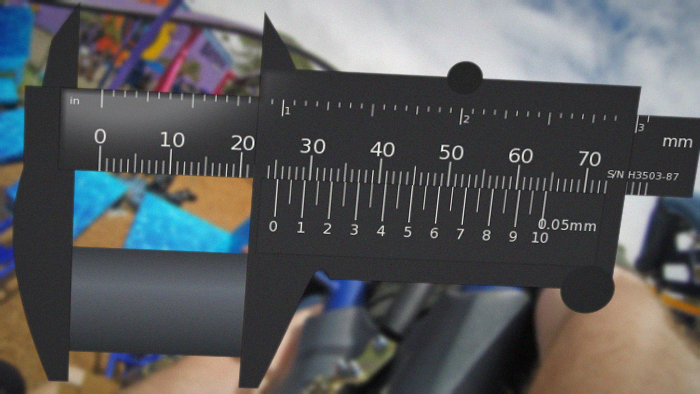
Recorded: 25.4,mm
